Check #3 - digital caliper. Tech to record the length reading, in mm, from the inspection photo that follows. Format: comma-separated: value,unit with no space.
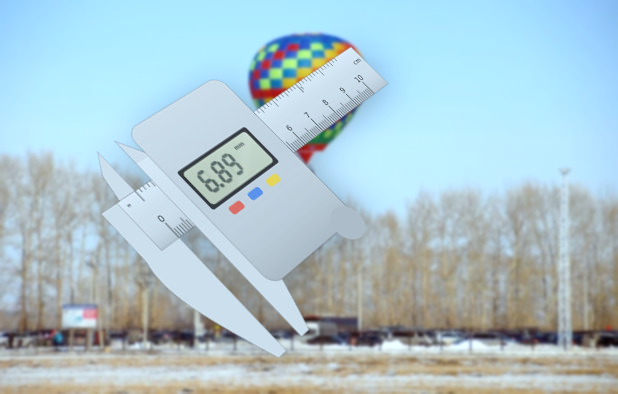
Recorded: 6.89,mm
